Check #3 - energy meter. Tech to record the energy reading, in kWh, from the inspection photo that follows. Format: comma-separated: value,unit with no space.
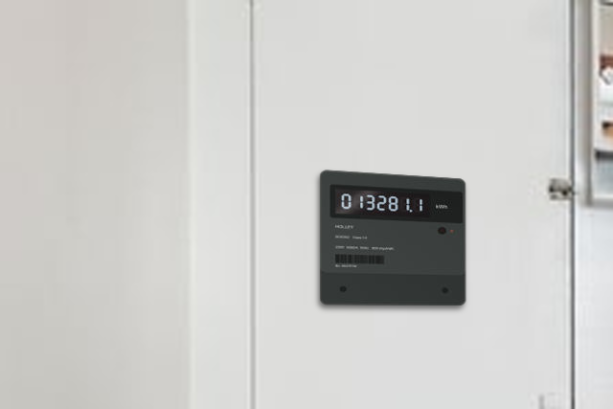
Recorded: 13281.1,kWh
